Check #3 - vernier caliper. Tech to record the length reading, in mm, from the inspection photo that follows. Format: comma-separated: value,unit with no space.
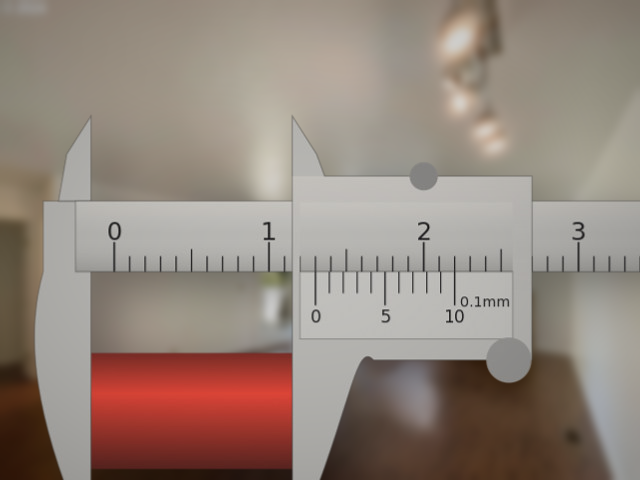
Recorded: 13.0,mm
